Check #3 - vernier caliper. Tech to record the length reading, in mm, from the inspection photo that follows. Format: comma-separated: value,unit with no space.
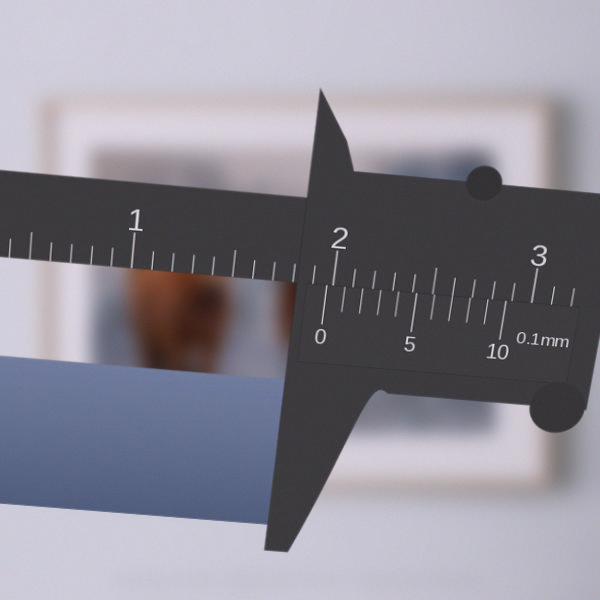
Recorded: 19.7,mm
